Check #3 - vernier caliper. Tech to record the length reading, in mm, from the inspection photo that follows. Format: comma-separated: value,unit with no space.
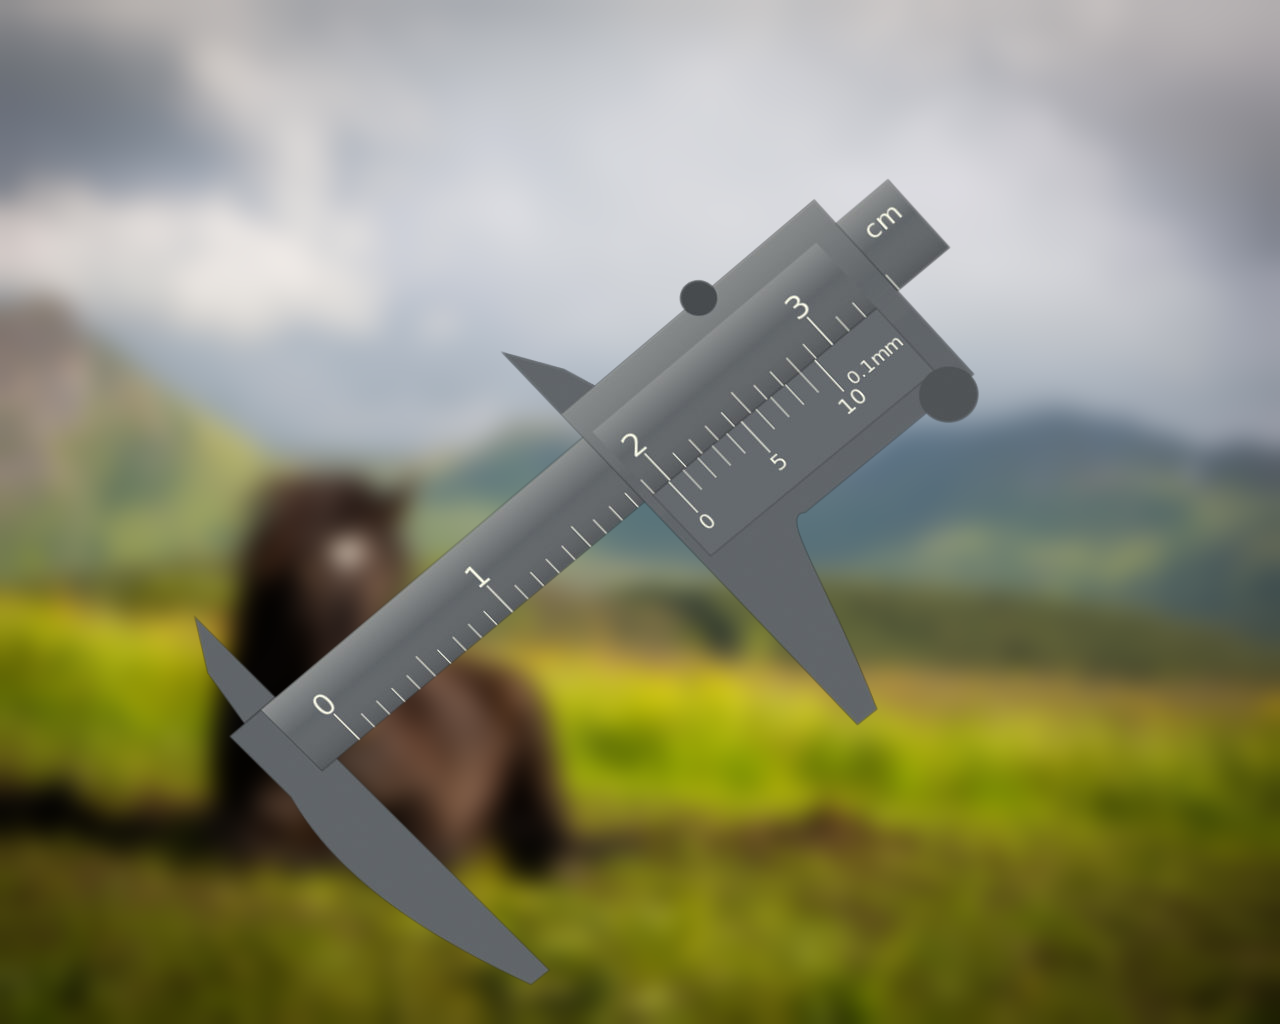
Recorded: 19.9,mm
